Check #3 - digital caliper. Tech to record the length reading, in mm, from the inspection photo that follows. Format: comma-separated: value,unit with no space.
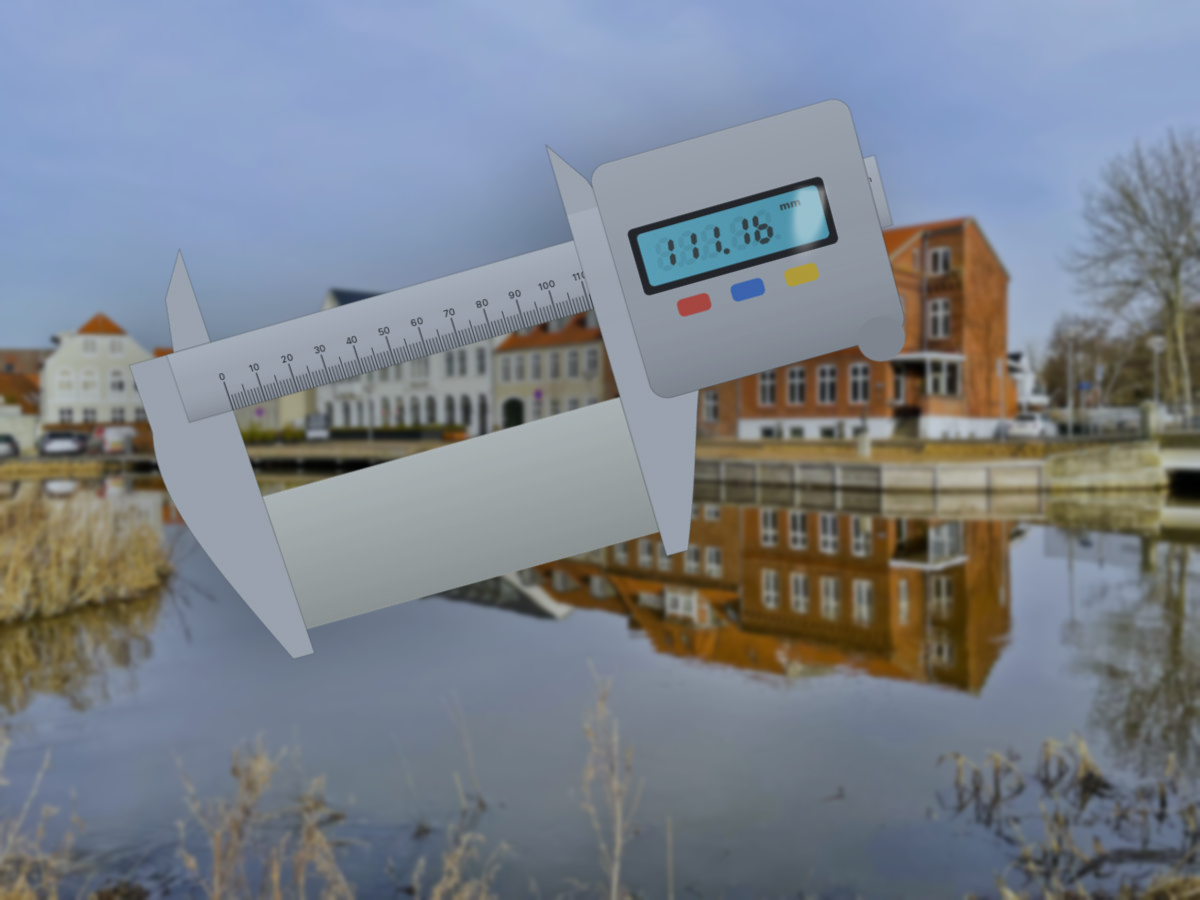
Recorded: 111.16,mm
